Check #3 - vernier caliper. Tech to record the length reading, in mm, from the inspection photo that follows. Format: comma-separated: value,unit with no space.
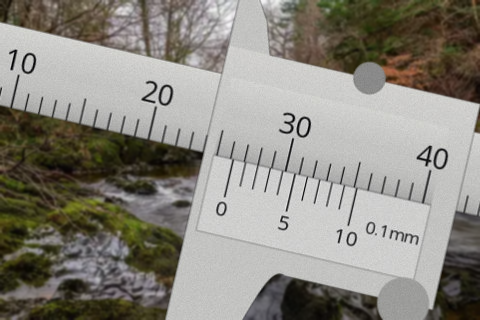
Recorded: 26.2,mm
